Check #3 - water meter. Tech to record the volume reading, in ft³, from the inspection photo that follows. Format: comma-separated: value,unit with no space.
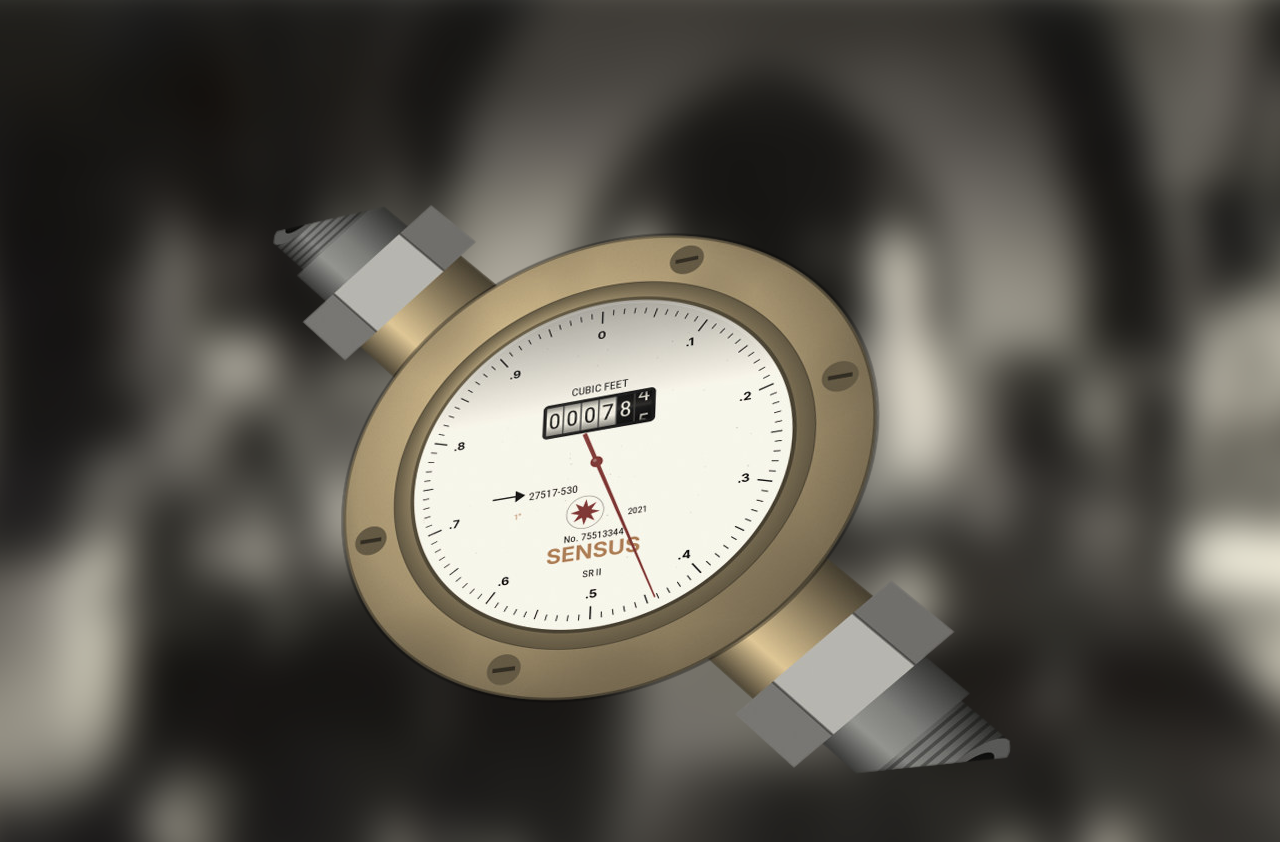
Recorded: 784.44,ft³
